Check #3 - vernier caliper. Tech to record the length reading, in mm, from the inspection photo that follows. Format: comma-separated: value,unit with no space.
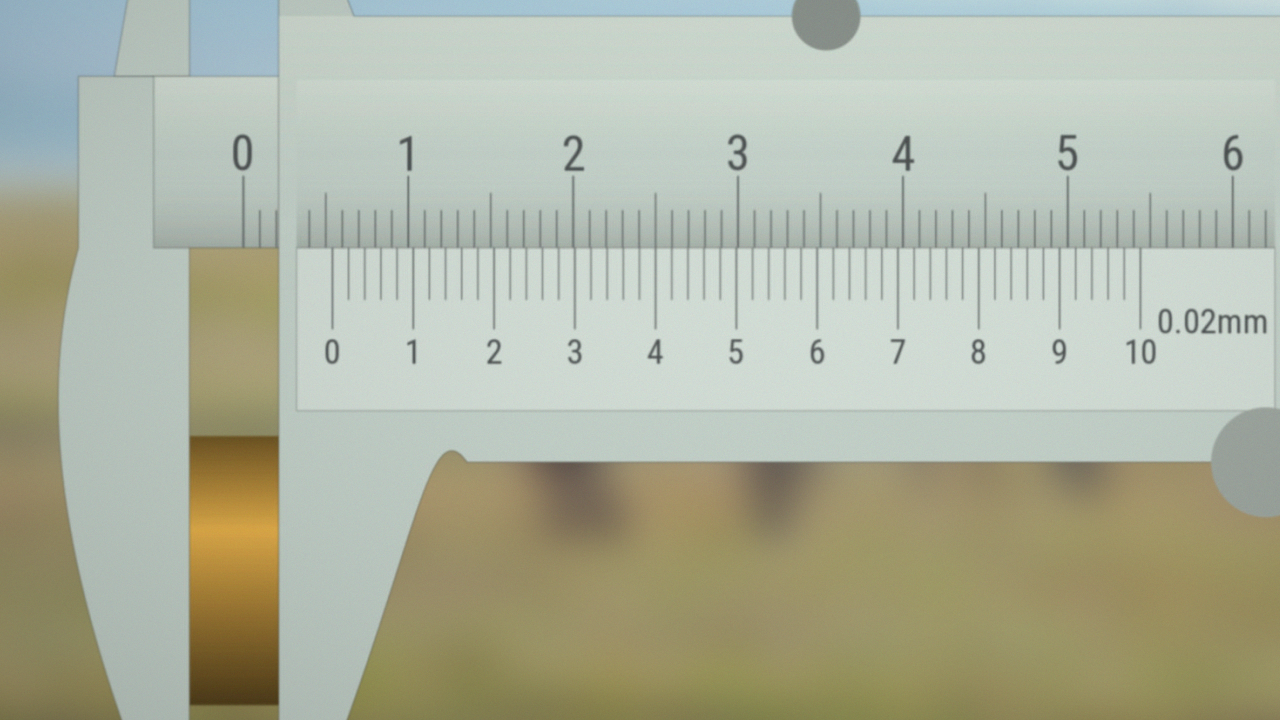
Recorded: 5.4,mm
